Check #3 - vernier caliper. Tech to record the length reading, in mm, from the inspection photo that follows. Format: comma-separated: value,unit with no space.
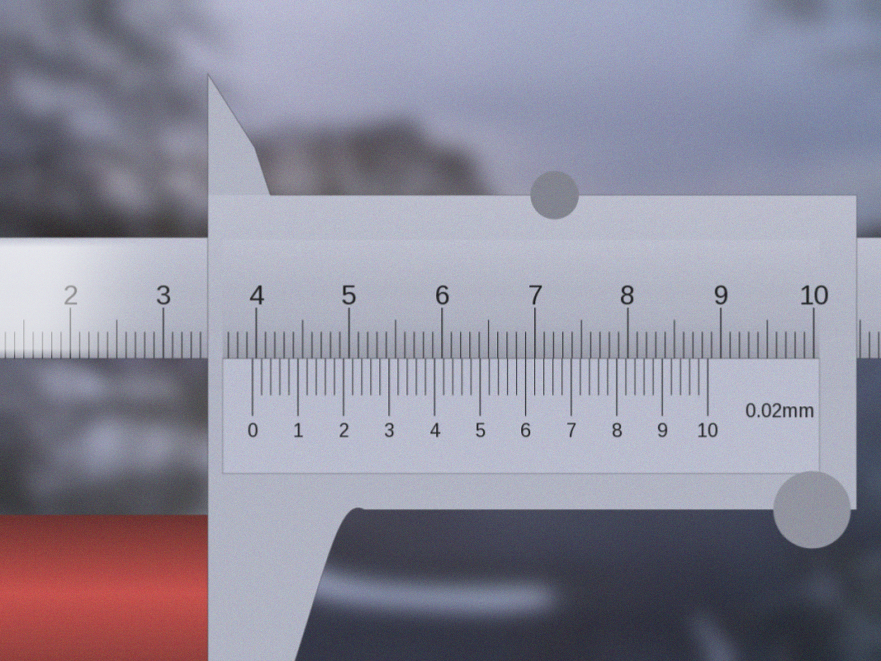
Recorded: 39.6,mm
